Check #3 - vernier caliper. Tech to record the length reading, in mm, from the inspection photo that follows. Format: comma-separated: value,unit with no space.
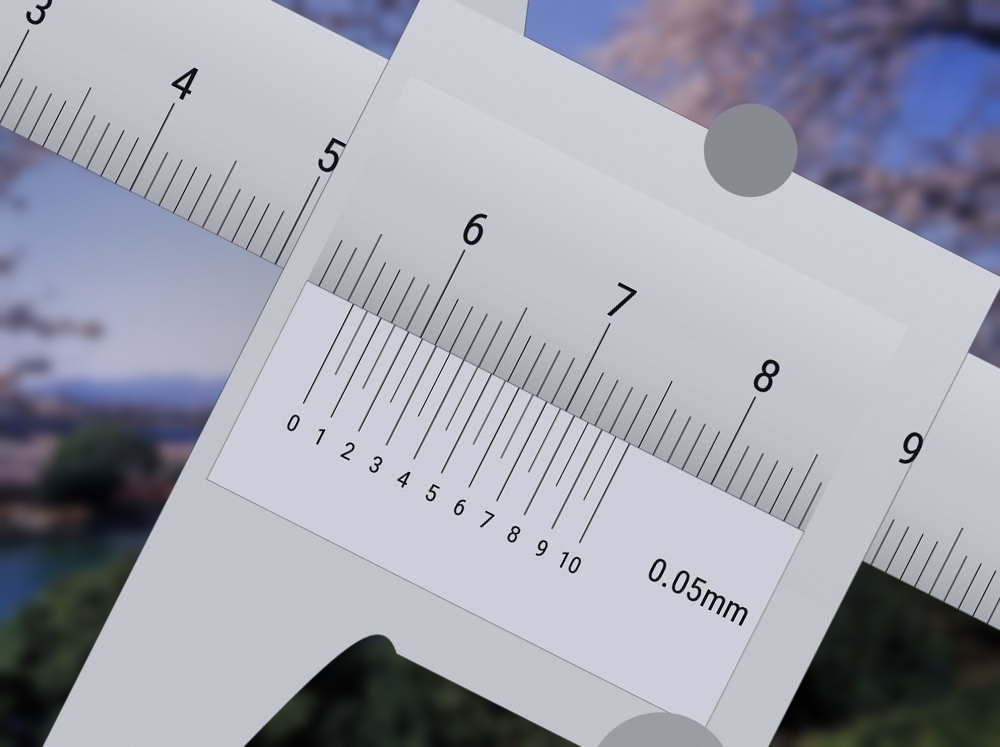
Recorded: 55.4,mm
